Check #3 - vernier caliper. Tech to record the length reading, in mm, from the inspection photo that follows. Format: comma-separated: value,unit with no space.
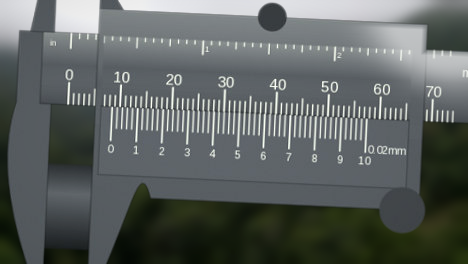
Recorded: 8.5,mm
